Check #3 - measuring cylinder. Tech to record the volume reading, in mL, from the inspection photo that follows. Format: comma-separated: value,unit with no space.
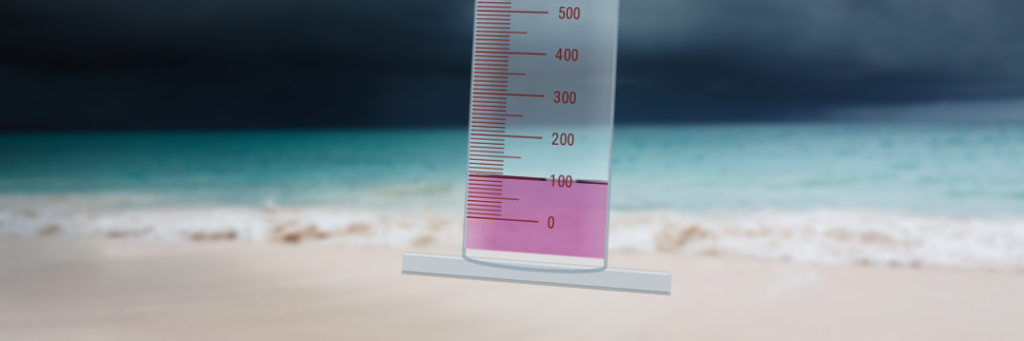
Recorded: 100,mL
